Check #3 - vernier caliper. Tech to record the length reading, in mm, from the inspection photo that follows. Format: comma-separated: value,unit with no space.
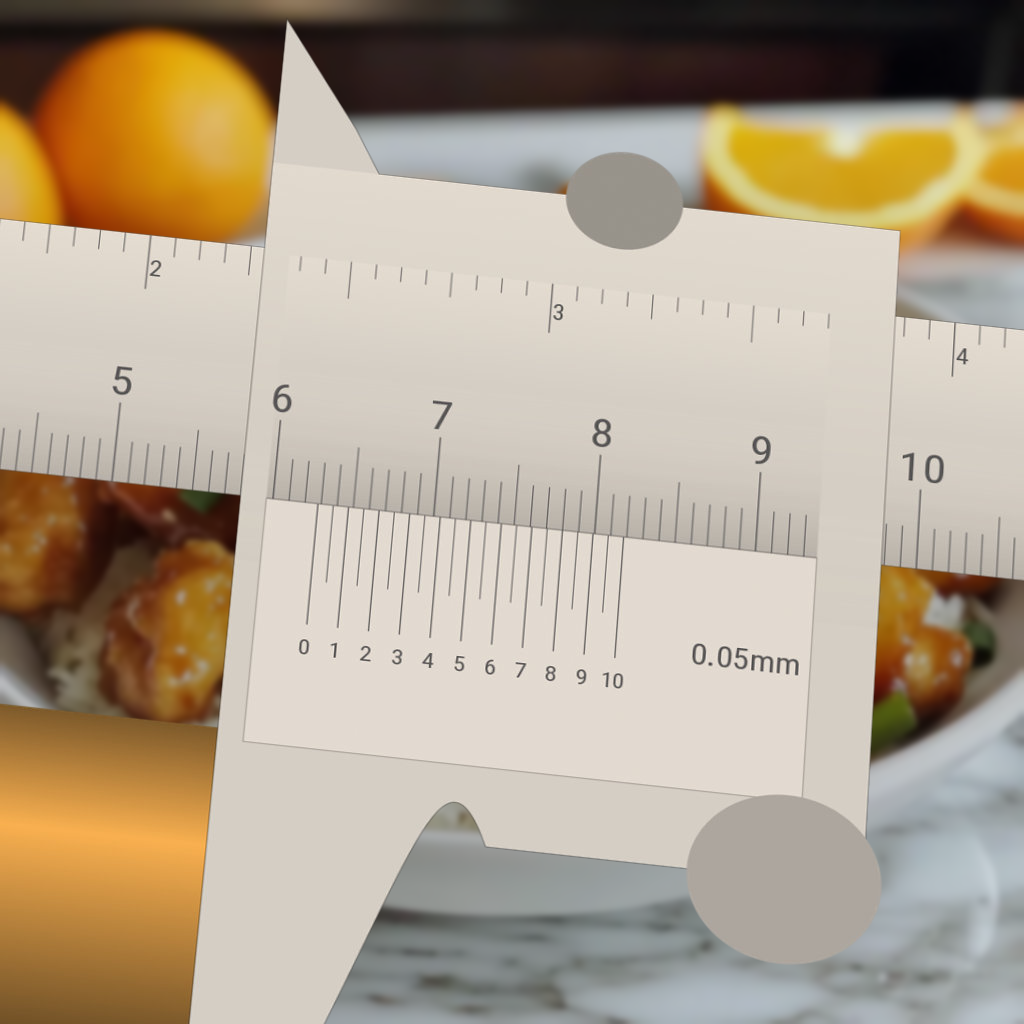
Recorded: 62.8,mm
